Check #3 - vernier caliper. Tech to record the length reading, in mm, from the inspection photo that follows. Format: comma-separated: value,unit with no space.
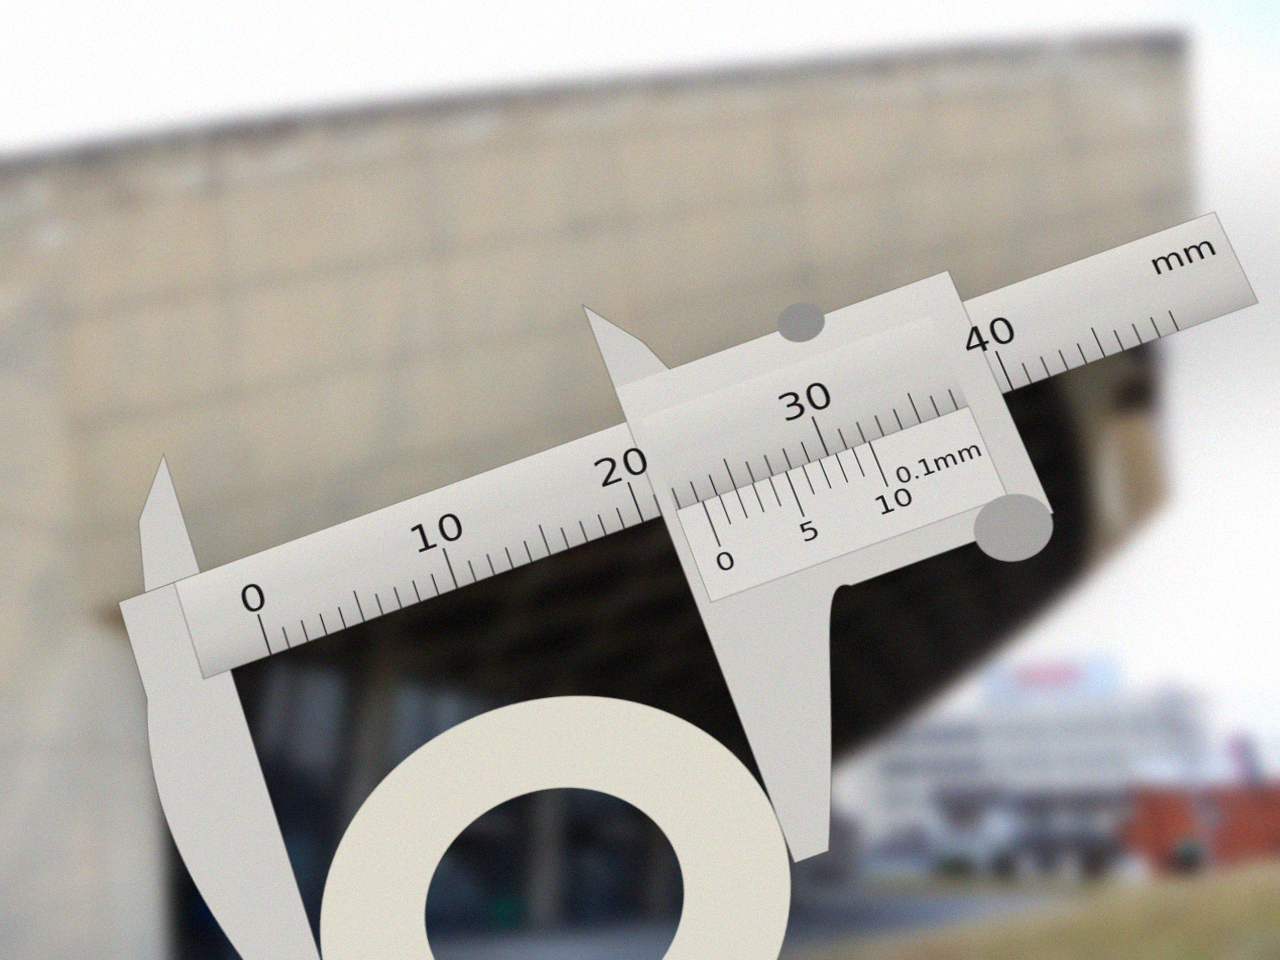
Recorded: 23.2,mm
